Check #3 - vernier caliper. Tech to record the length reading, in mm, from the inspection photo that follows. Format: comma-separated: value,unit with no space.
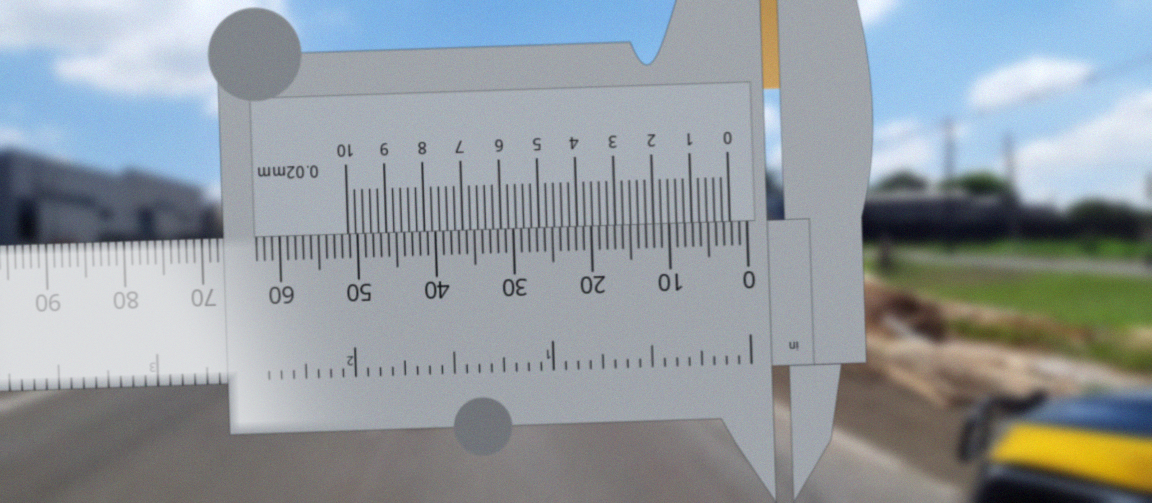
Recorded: 2.2,mm
